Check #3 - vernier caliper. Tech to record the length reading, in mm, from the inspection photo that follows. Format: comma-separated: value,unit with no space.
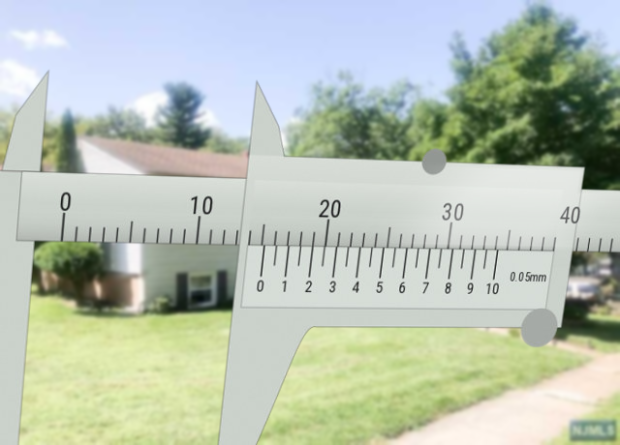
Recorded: 15.2,mm
